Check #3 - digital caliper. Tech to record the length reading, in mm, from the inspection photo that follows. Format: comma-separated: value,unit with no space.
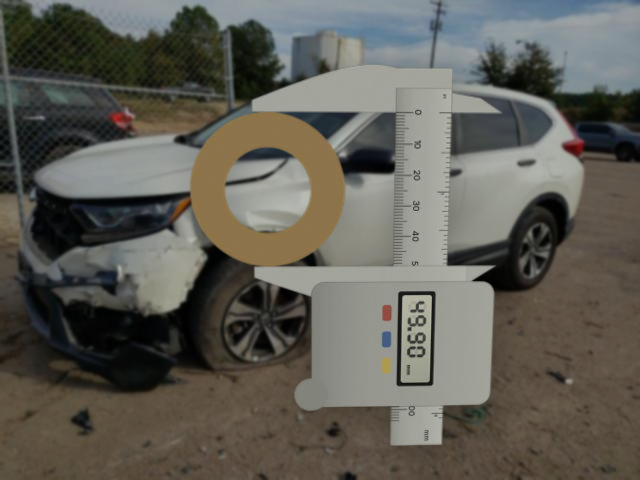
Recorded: 49.90,mm
